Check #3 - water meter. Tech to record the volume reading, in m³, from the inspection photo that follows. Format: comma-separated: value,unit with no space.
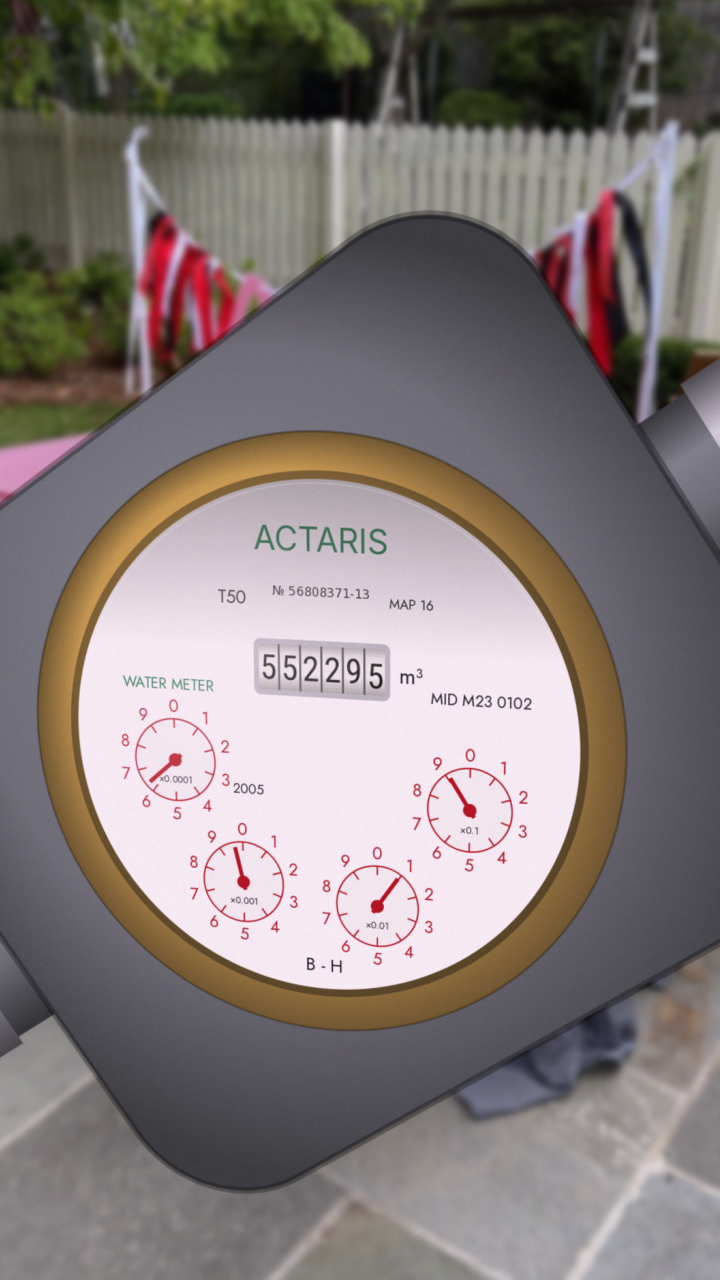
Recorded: 552294.9096,m³
